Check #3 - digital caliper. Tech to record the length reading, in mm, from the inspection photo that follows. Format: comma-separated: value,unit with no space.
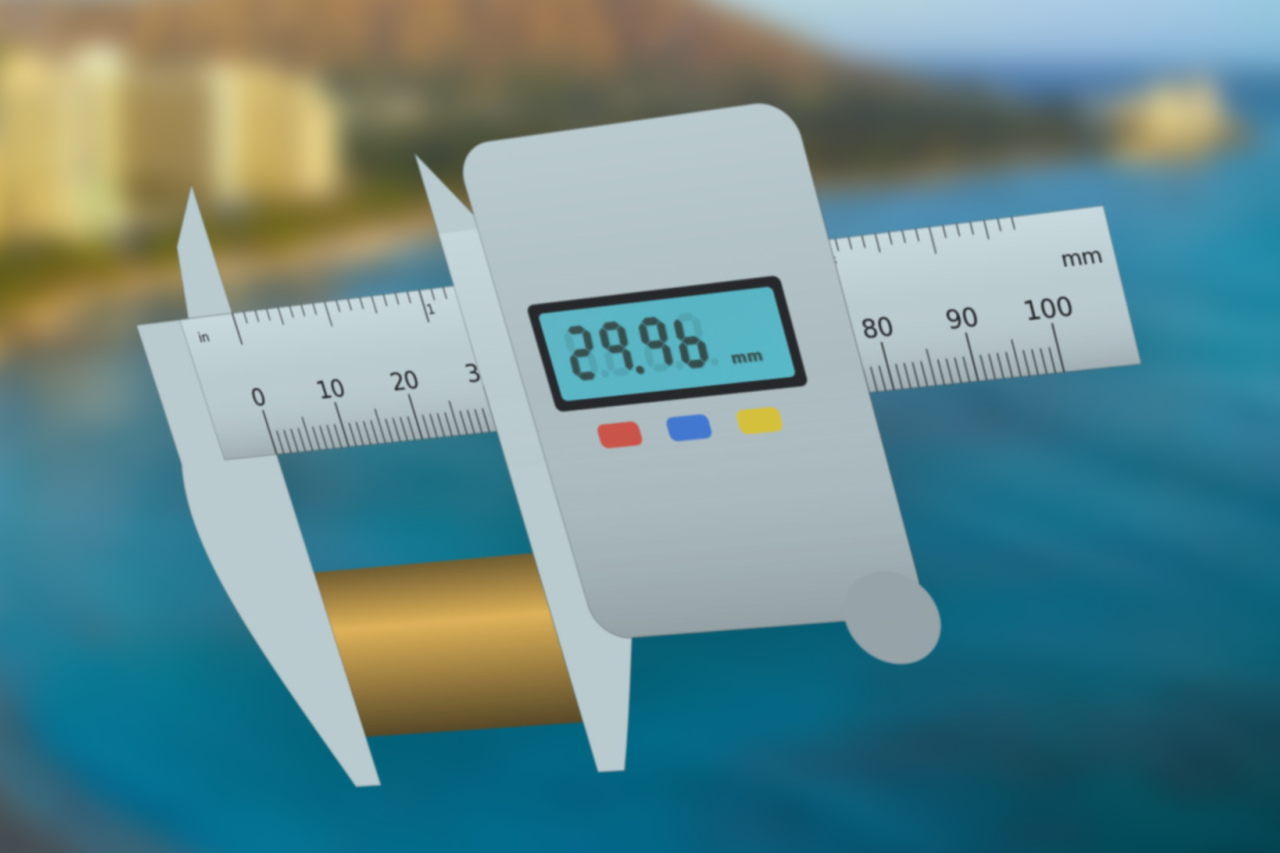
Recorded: 29.96,mm
